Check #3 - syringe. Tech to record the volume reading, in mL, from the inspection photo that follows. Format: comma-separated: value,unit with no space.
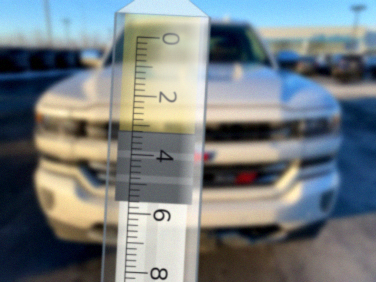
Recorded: 3.2,mL
